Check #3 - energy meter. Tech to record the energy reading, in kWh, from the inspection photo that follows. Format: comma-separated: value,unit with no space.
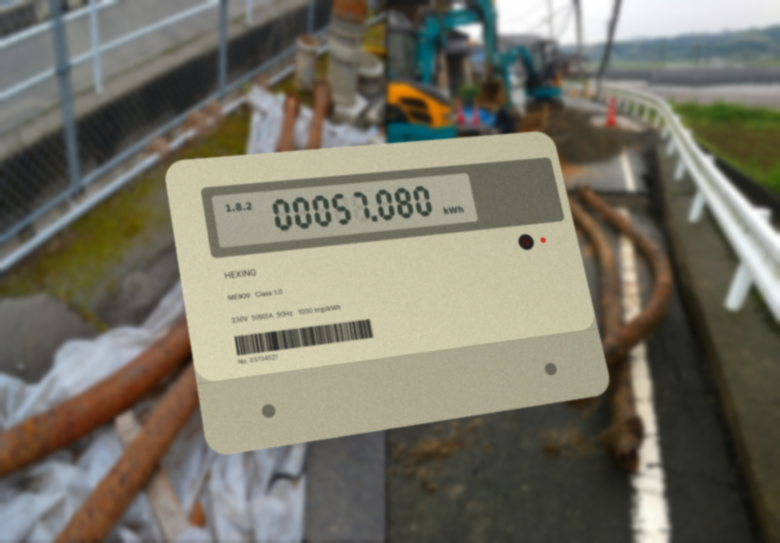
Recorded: 57.080,kWh
